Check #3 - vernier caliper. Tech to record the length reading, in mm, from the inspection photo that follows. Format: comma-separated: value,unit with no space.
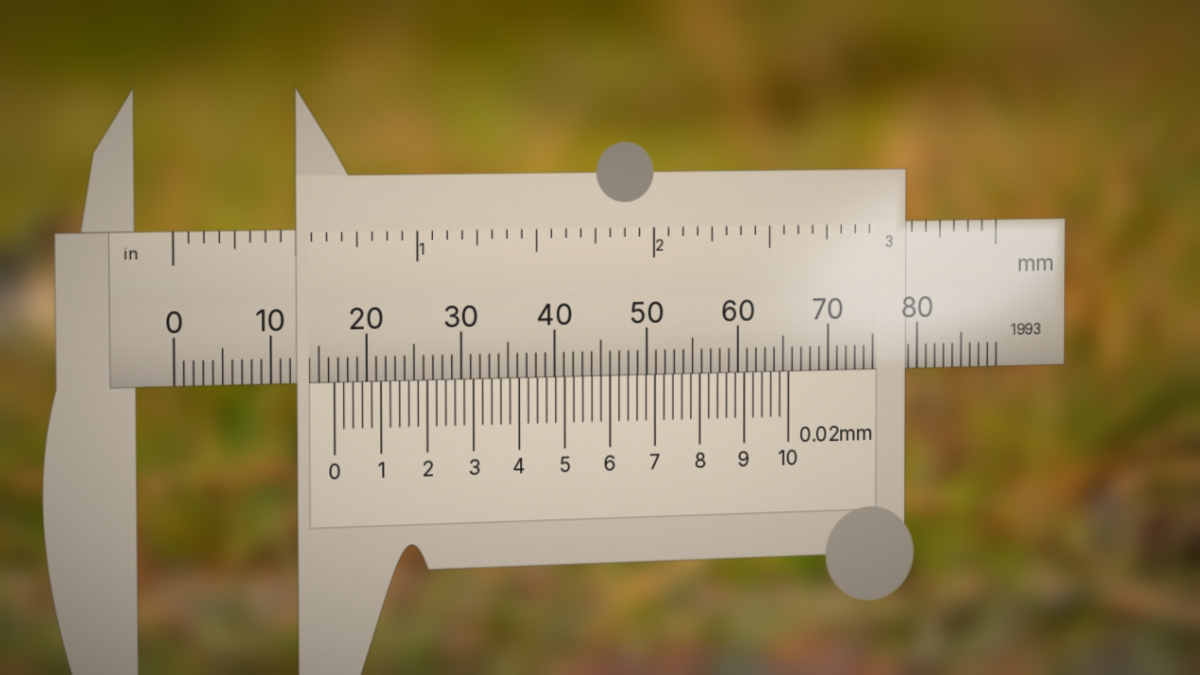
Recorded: 16.6,mm
